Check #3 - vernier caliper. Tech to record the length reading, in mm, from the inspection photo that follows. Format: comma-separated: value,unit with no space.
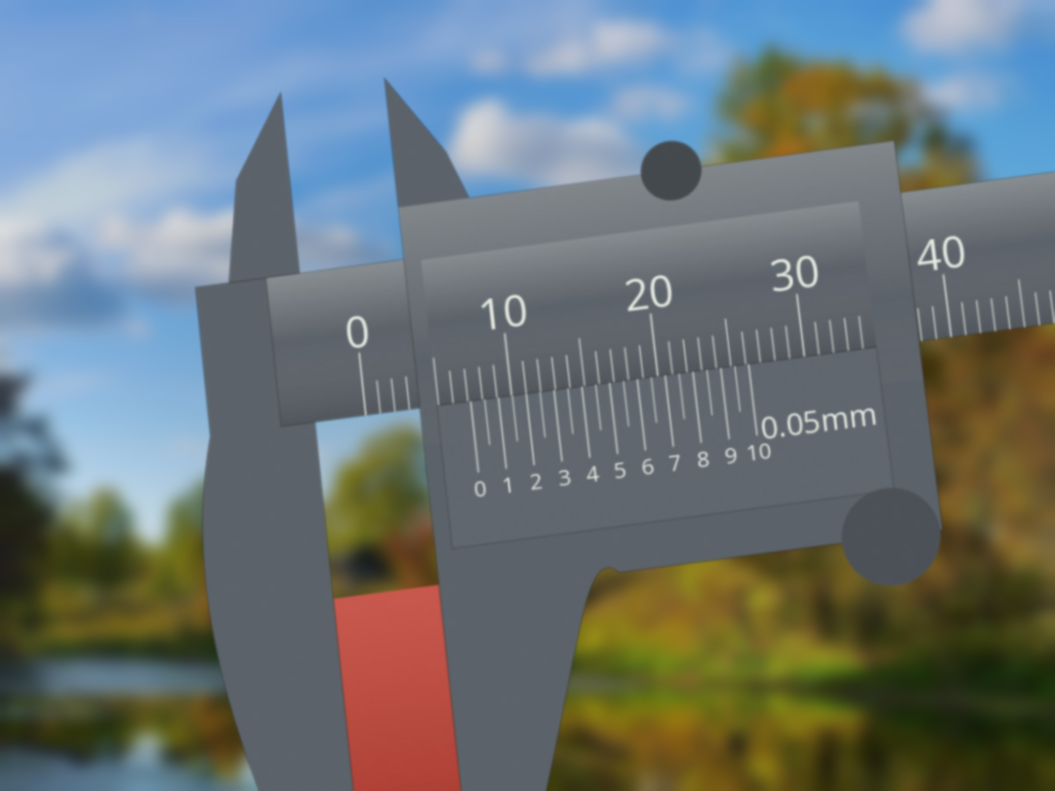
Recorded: 7.2,mm
